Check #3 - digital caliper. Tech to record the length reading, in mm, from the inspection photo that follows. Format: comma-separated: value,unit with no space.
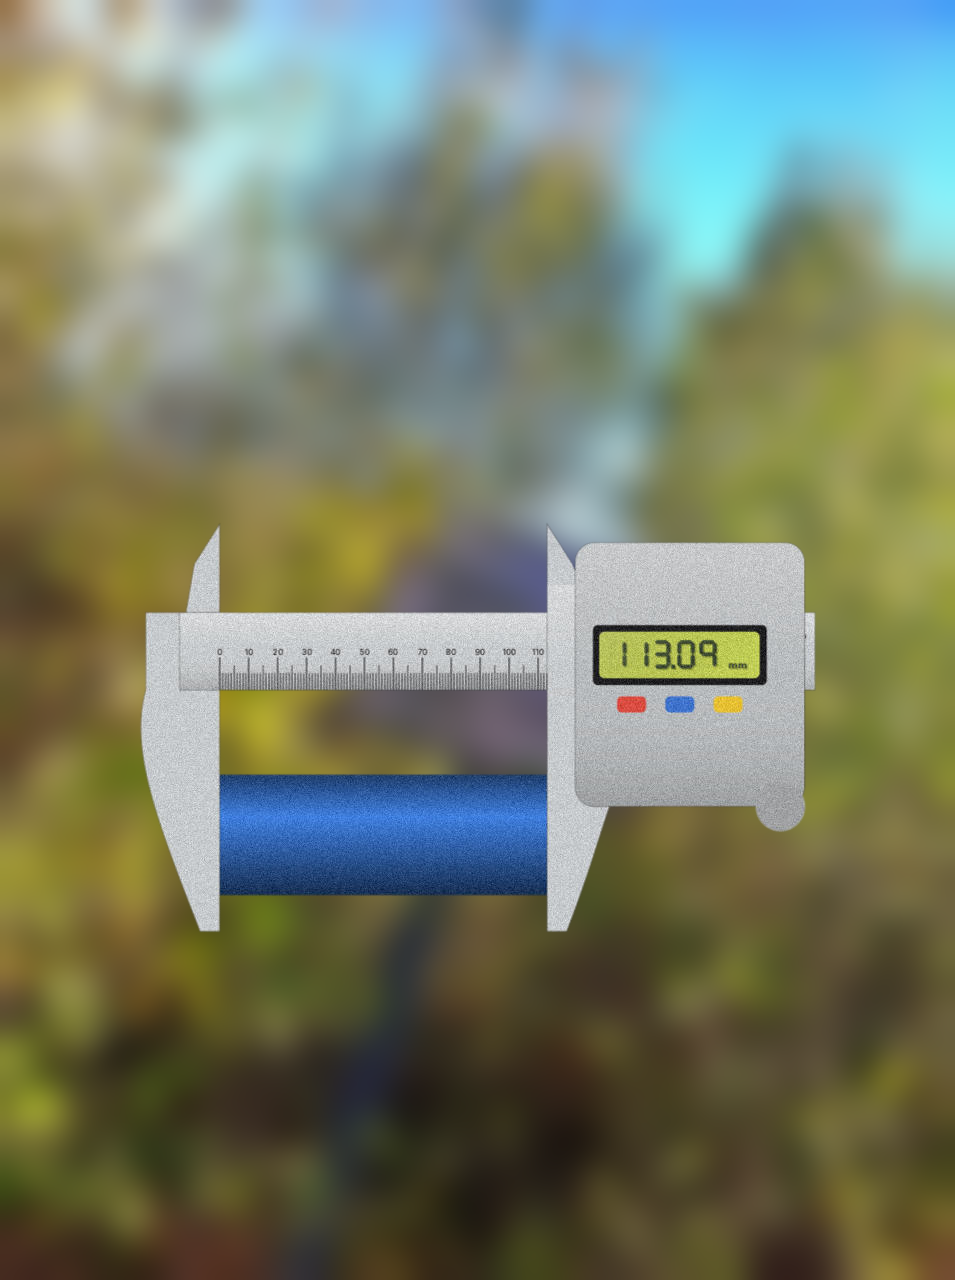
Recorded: 113.09,mm
